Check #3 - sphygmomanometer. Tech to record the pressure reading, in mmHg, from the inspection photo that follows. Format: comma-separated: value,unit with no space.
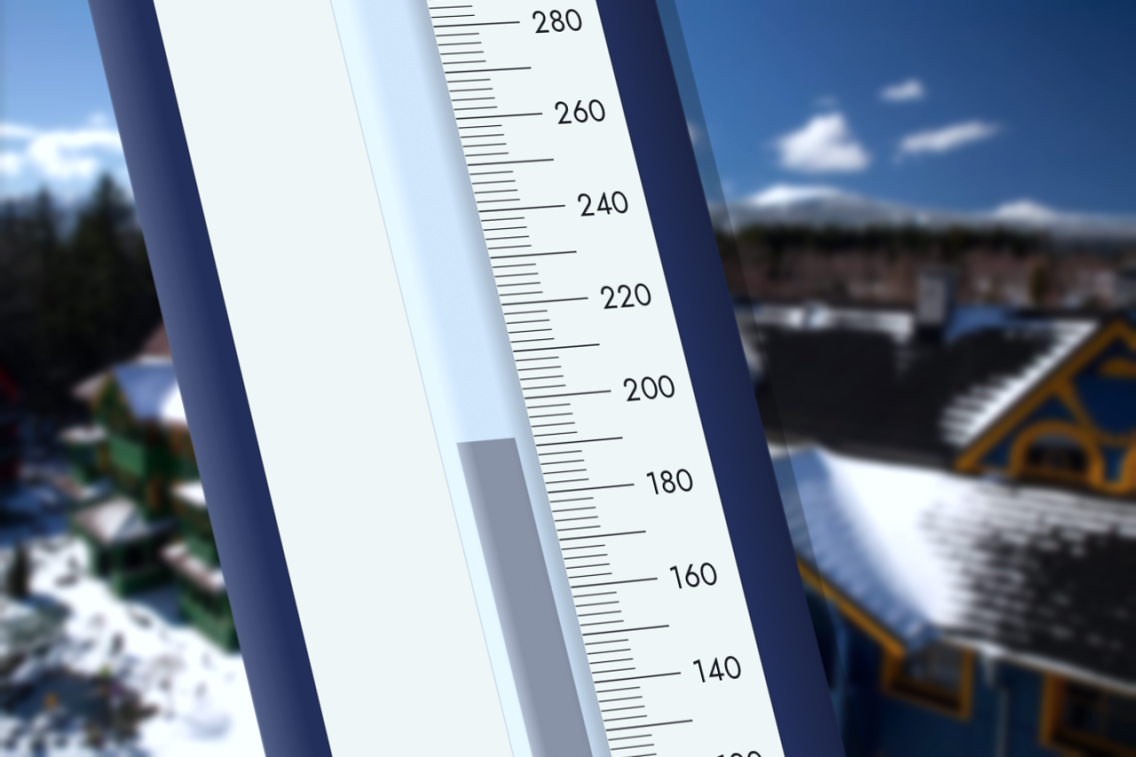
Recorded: 192,mmHg
